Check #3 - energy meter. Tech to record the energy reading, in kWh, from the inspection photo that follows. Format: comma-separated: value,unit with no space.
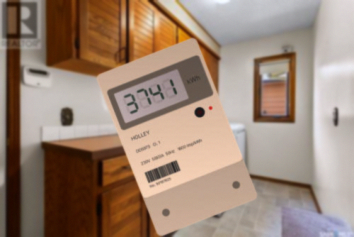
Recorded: 3741,kWh
